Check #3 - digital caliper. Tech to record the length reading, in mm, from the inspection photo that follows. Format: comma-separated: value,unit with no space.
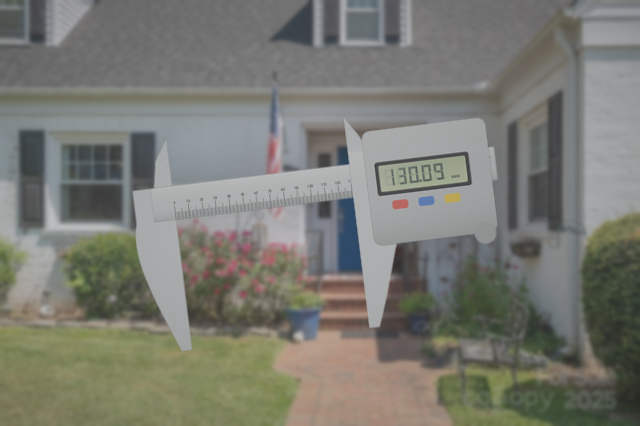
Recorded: 130.09,mm
